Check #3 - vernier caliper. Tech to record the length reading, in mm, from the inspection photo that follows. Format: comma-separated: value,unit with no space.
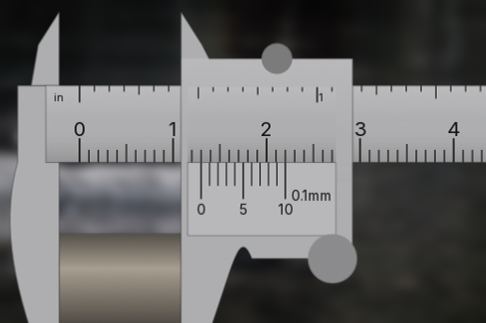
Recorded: 13.0,mm
